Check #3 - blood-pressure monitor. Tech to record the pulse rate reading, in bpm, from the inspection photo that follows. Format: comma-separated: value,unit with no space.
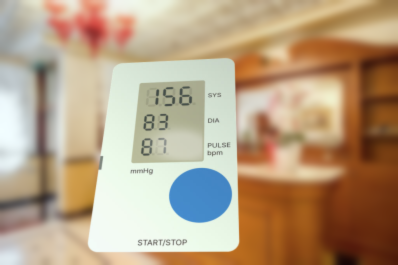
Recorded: 87,bpm
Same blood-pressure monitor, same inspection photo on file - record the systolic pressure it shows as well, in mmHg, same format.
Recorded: 156,mmHg
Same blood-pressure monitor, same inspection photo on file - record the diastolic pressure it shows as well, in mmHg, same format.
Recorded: 83,mmHg
